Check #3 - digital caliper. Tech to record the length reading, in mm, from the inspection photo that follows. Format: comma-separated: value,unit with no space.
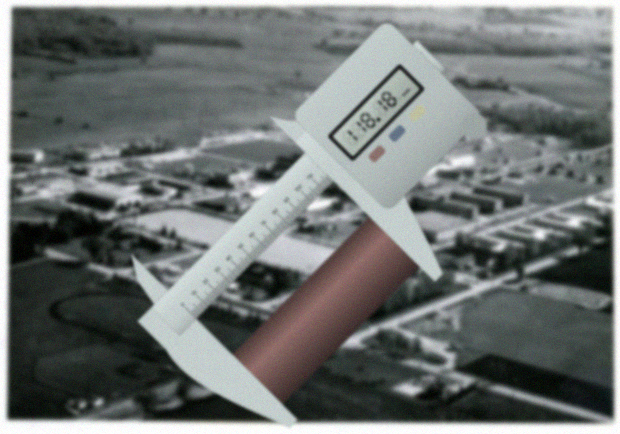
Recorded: 118.18,mm
